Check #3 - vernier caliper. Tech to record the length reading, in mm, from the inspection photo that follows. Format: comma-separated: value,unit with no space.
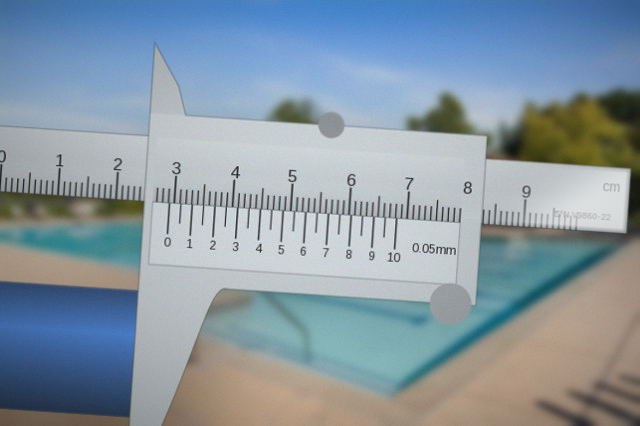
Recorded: 29.2,mm
